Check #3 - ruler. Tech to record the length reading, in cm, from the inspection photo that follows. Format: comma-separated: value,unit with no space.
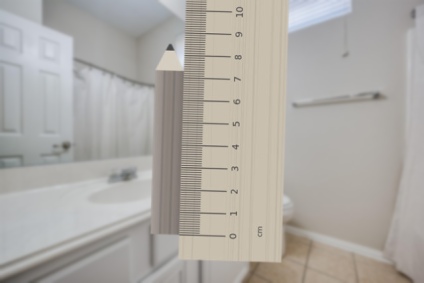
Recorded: 8.5,cm
